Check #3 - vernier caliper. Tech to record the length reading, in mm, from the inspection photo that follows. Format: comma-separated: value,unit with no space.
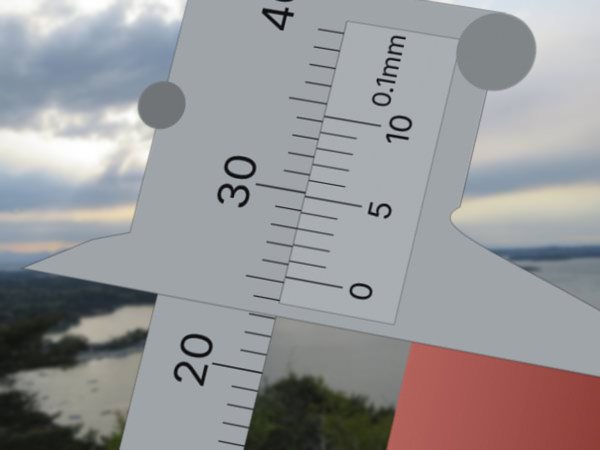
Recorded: 25.3,mm
